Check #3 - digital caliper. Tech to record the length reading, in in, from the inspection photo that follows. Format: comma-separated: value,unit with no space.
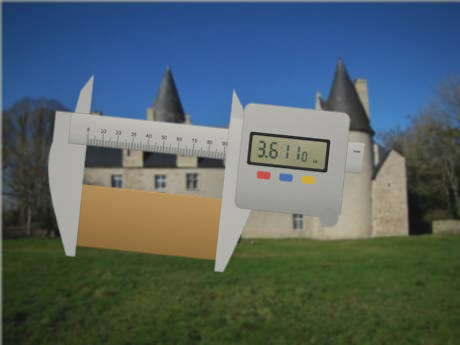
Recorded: 3.6110,in
